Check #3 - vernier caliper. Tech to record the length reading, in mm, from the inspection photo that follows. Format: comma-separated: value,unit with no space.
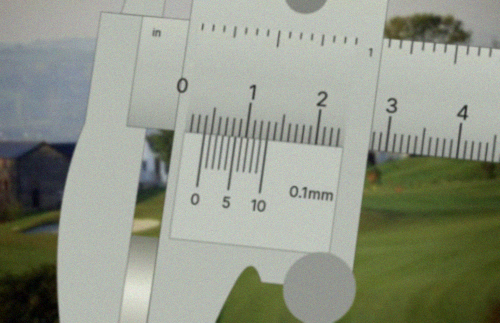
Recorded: 4.0,mm
